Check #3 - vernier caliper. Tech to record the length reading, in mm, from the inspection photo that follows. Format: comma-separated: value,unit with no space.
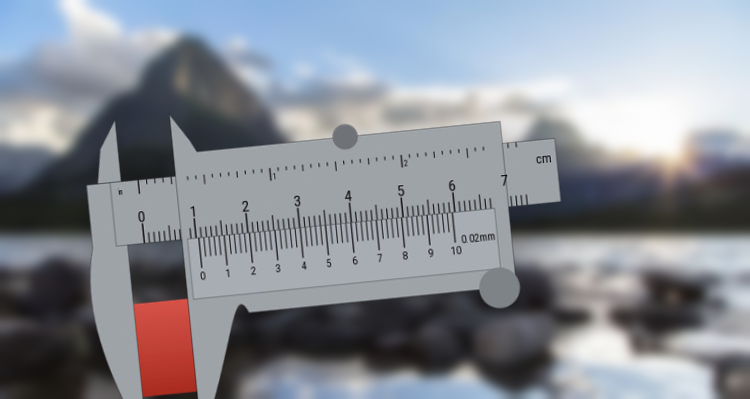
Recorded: 10.5,mm
